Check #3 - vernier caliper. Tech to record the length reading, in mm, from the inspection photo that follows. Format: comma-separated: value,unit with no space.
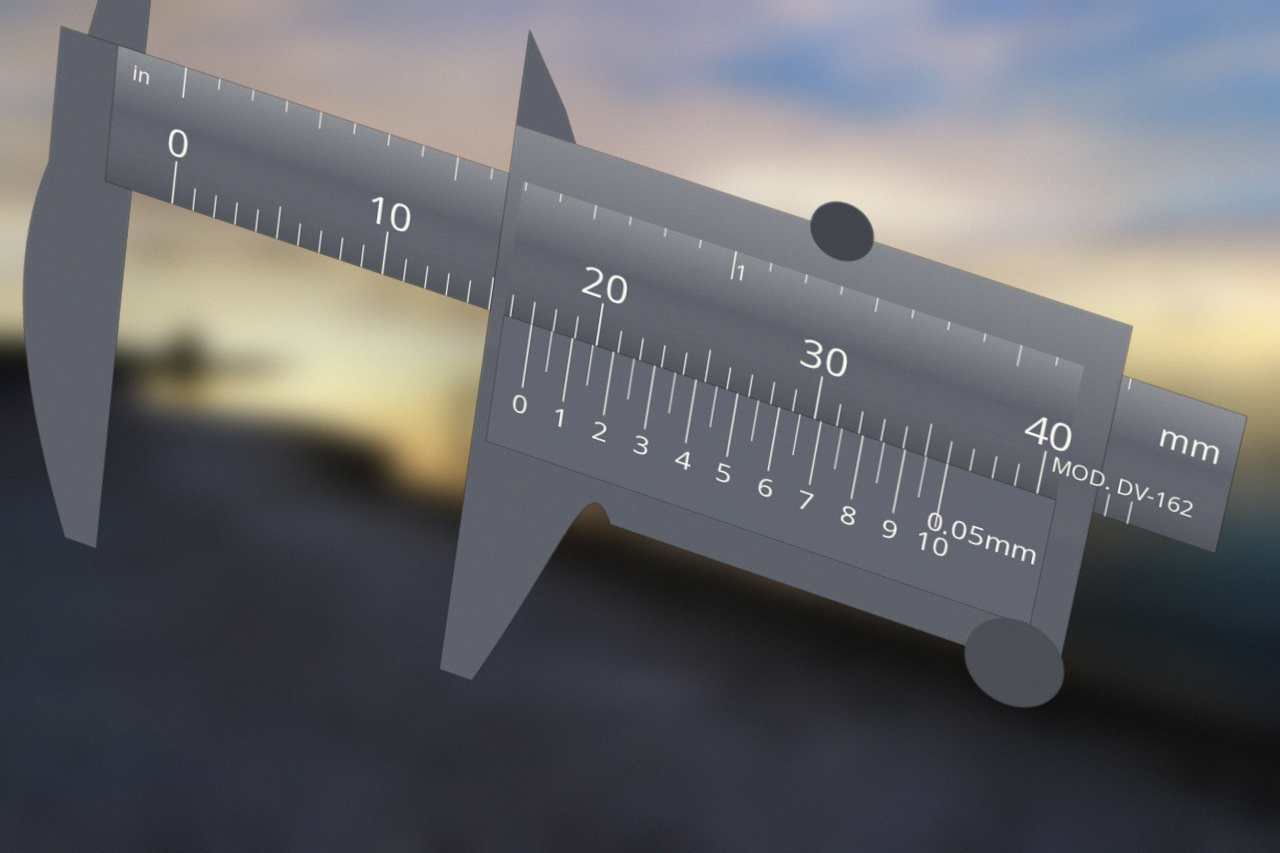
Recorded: 17.0,mm
